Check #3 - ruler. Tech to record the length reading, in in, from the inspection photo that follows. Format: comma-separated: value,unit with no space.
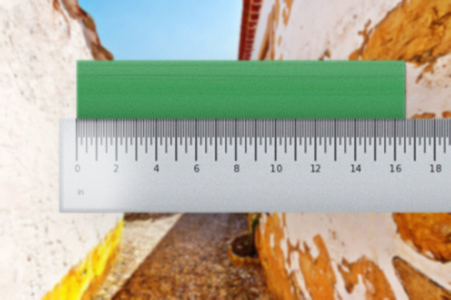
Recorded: 16.5,in
